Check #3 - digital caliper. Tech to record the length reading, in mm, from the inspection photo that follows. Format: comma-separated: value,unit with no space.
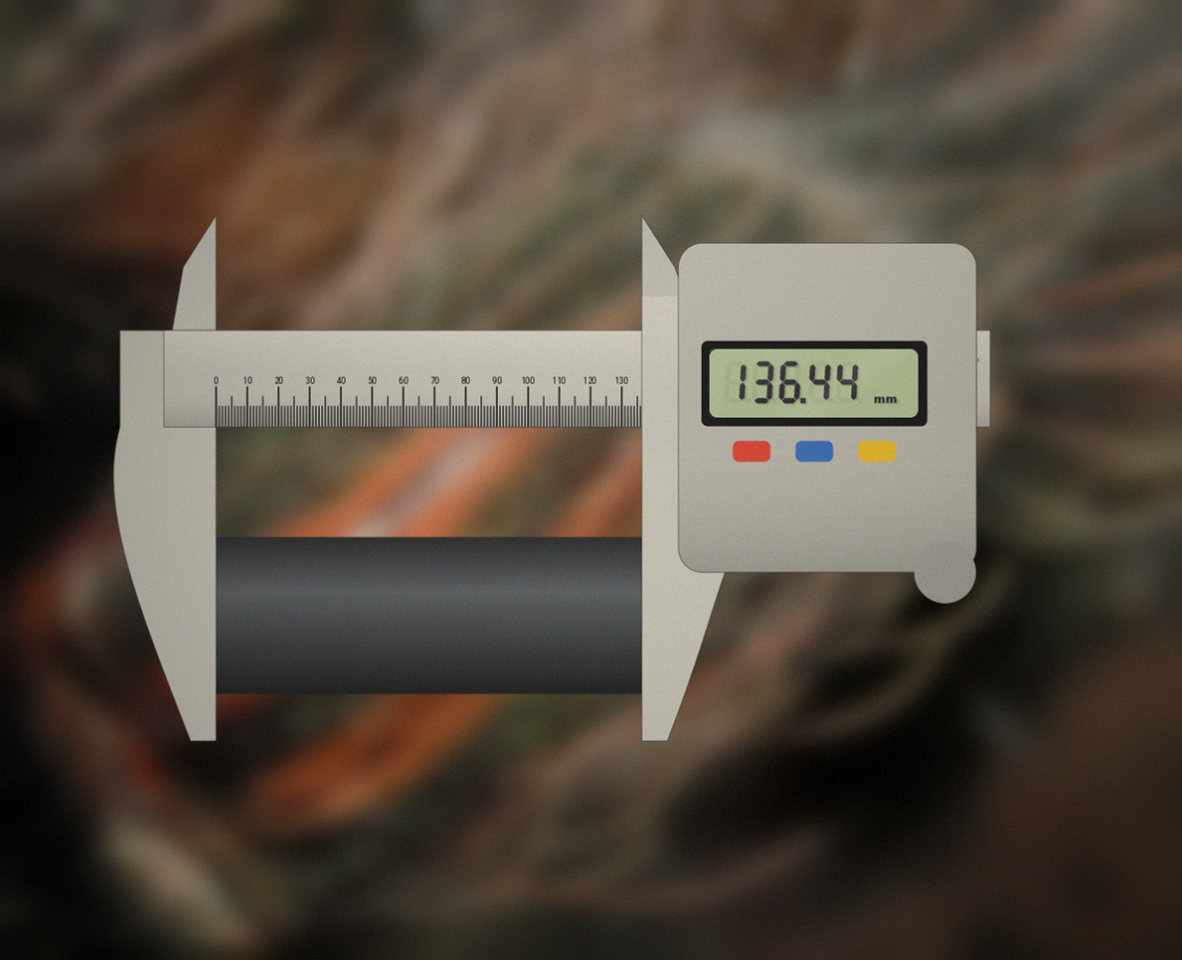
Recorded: 136.44,mm
